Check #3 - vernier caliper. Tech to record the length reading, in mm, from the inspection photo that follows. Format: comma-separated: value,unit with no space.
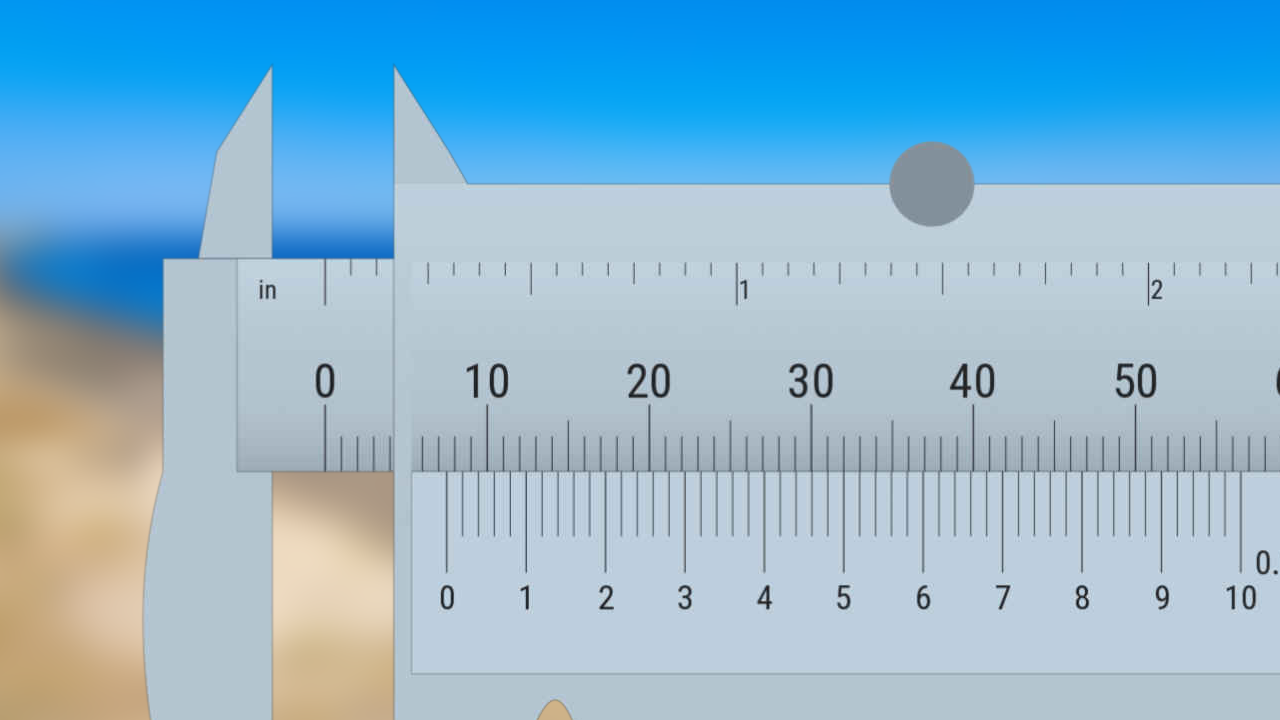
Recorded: 7.5,mm
